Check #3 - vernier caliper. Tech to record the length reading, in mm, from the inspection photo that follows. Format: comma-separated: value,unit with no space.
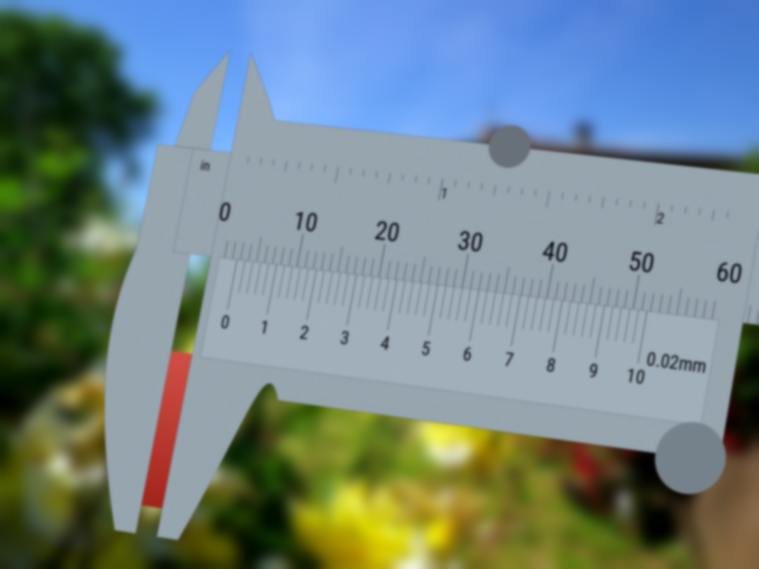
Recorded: 2.6,mm
